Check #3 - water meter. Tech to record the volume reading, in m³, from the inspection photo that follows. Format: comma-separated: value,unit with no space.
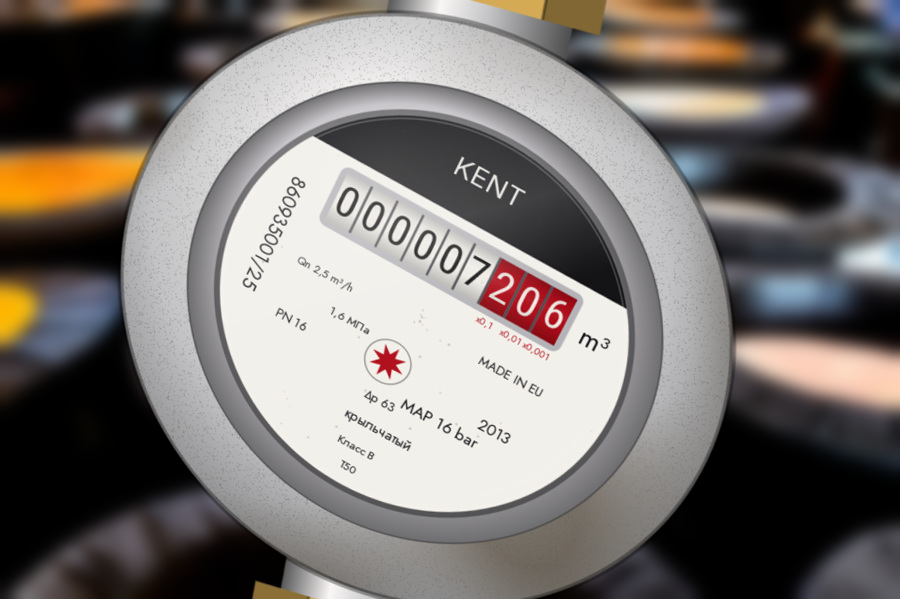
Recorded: 7.206,m³
